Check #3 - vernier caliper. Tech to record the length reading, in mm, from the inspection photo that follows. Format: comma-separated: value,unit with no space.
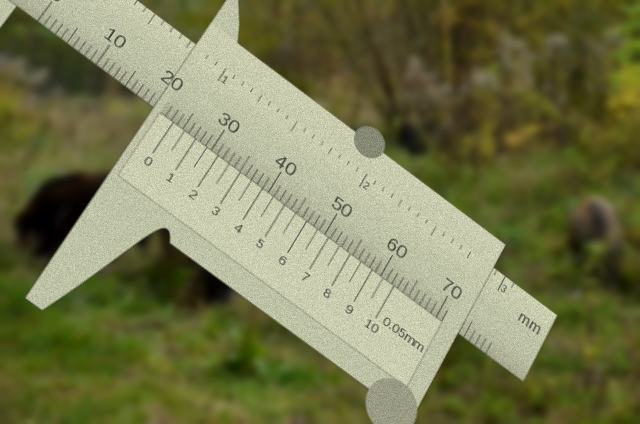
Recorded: 23.4,mm
